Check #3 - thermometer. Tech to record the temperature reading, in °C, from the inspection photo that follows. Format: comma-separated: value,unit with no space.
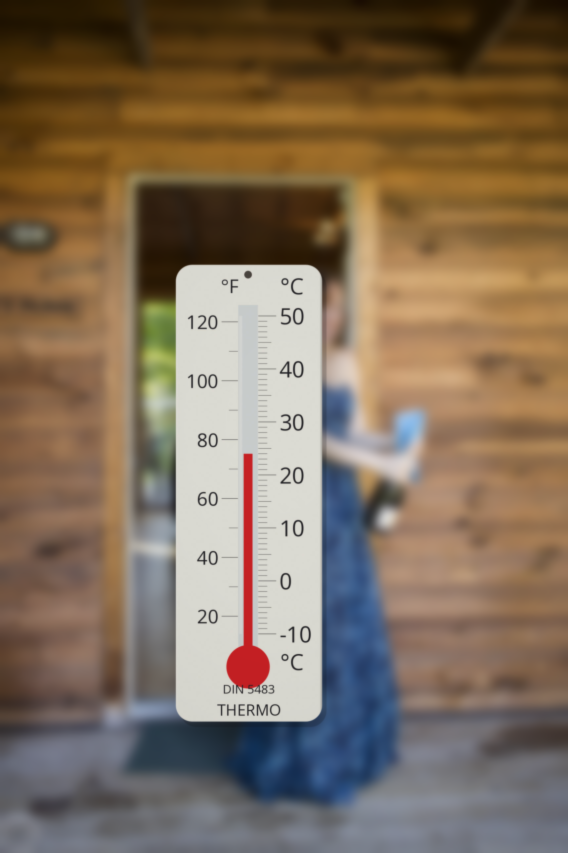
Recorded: 24,°C
